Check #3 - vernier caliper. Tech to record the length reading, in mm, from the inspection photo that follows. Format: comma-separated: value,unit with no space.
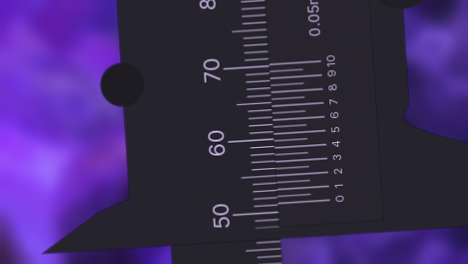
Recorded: 51.2,mm
